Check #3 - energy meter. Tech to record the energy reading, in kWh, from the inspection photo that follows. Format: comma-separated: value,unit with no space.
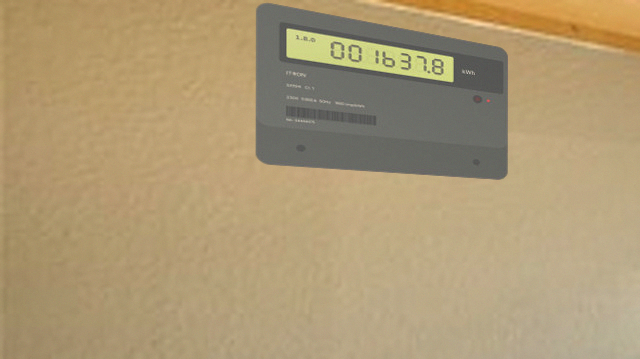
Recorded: 1637.8,kWh
